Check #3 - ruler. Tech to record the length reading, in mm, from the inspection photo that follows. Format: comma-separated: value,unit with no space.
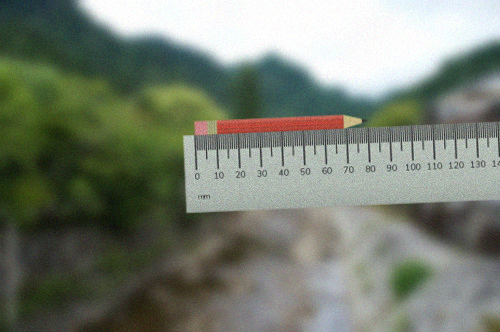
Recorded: 80,mm
